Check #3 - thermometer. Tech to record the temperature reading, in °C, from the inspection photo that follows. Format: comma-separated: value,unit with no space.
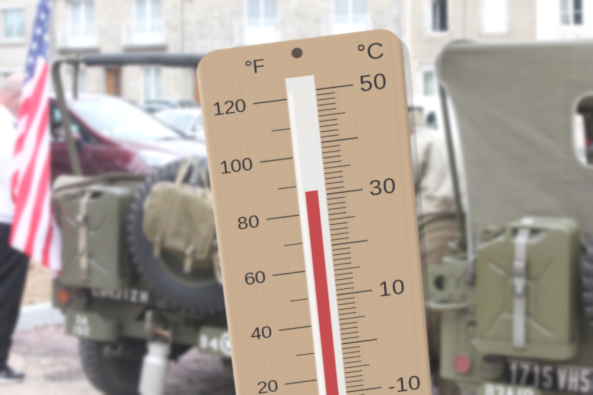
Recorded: 31,°C
